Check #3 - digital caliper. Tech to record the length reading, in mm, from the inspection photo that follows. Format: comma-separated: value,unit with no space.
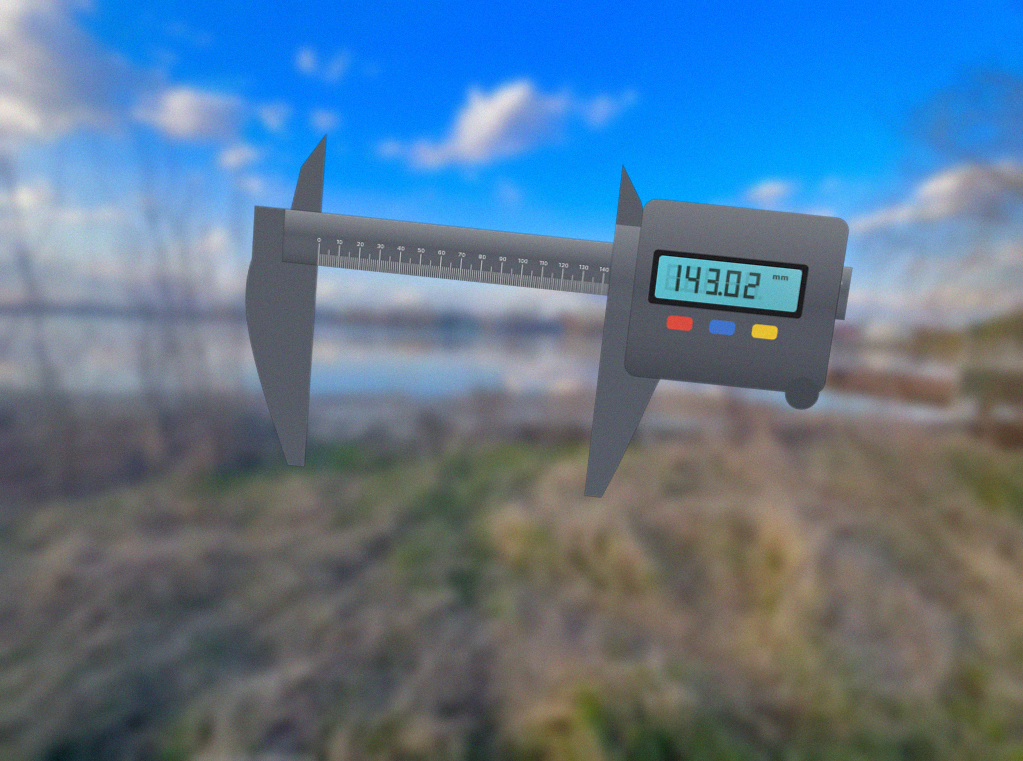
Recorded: 143.02,mm
